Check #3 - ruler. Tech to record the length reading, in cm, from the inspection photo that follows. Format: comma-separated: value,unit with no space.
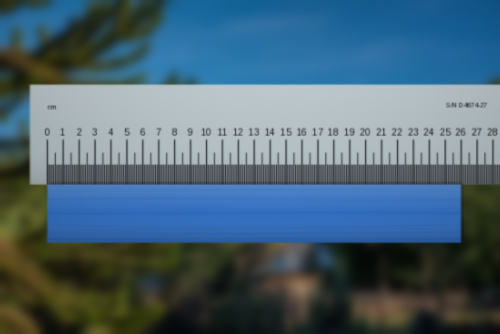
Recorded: 26,cm
